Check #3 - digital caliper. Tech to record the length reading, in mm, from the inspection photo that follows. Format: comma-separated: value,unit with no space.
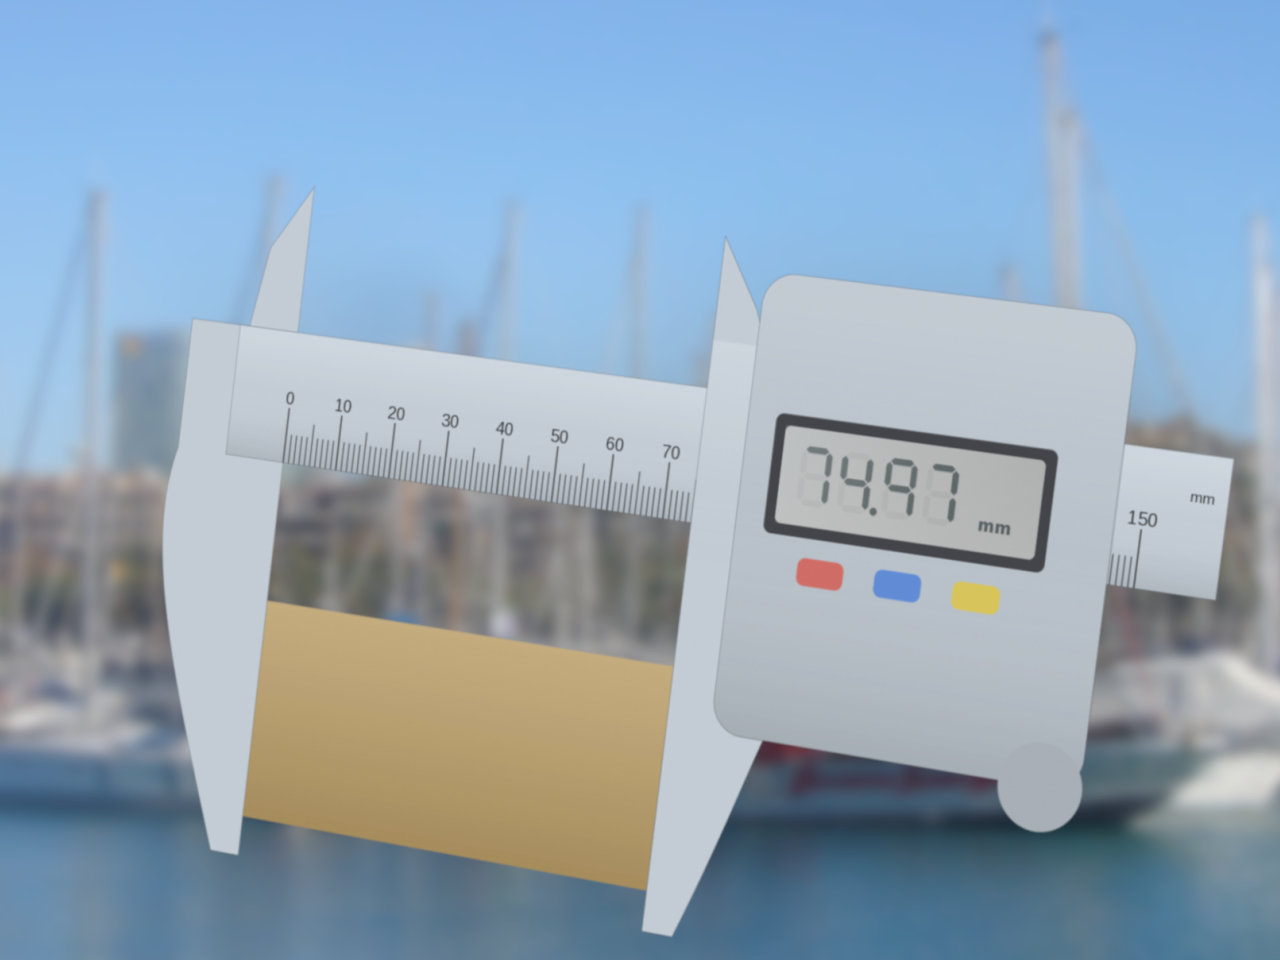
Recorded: 74.97,mm
